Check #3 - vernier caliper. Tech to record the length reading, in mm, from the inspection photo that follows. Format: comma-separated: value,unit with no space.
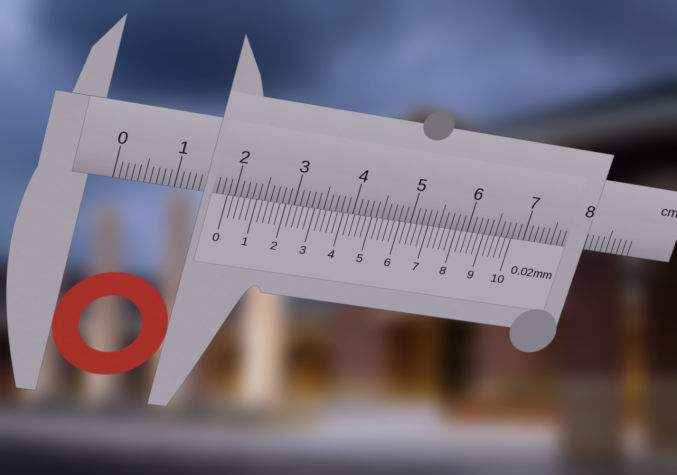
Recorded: 18.8,mm
